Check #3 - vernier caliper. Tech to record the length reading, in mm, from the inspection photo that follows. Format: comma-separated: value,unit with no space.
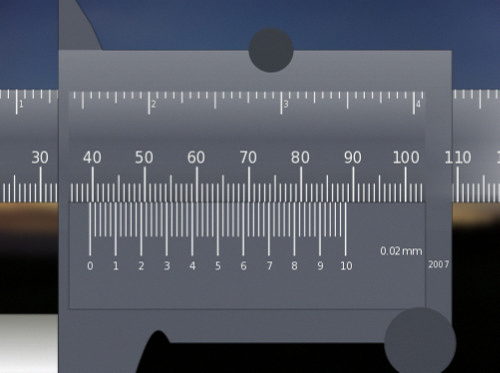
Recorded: 39.5,mm
